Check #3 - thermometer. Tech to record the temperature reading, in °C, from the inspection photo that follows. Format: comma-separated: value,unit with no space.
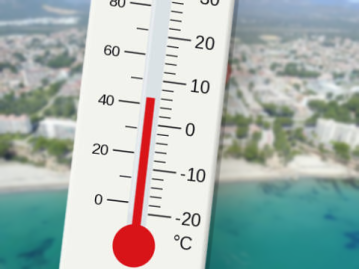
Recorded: 6,°C
